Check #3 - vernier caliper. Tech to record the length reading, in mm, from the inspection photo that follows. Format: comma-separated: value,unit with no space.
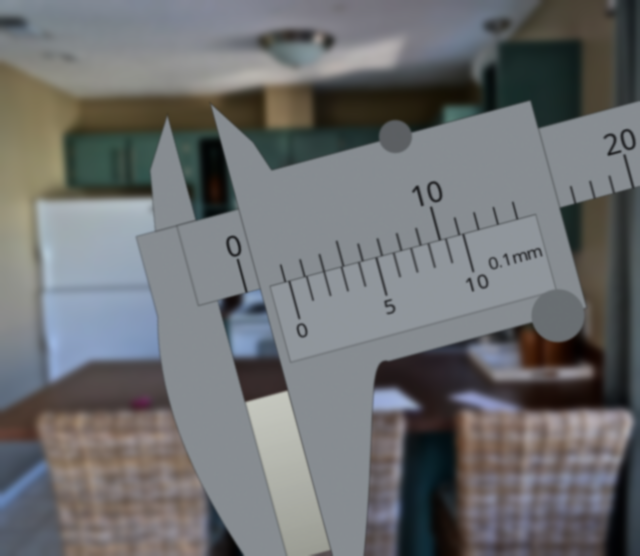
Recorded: 2.2,mm
